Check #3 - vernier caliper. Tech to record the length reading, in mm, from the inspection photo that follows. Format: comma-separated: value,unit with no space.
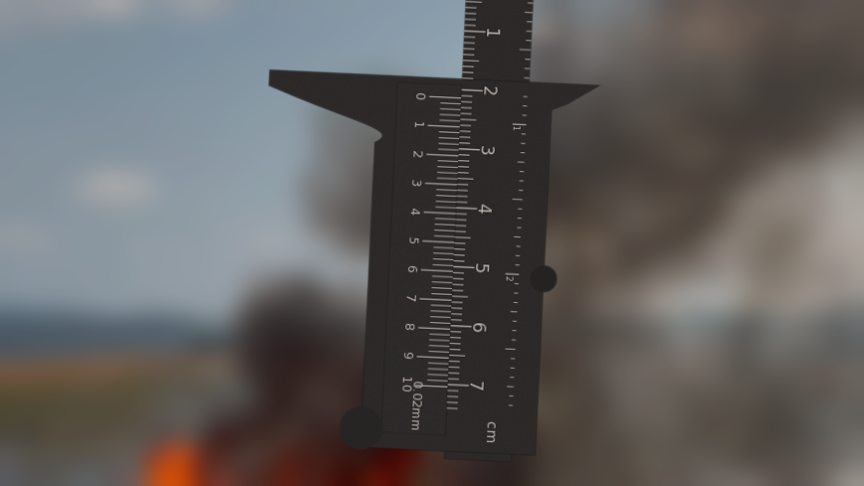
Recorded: 21.4,mm
